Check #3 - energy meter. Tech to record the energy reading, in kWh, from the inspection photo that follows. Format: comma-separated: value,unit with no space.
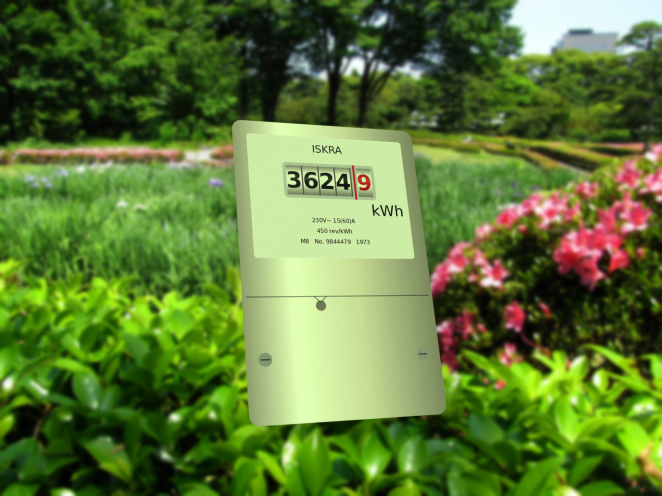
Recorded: 3624.9,kWh
